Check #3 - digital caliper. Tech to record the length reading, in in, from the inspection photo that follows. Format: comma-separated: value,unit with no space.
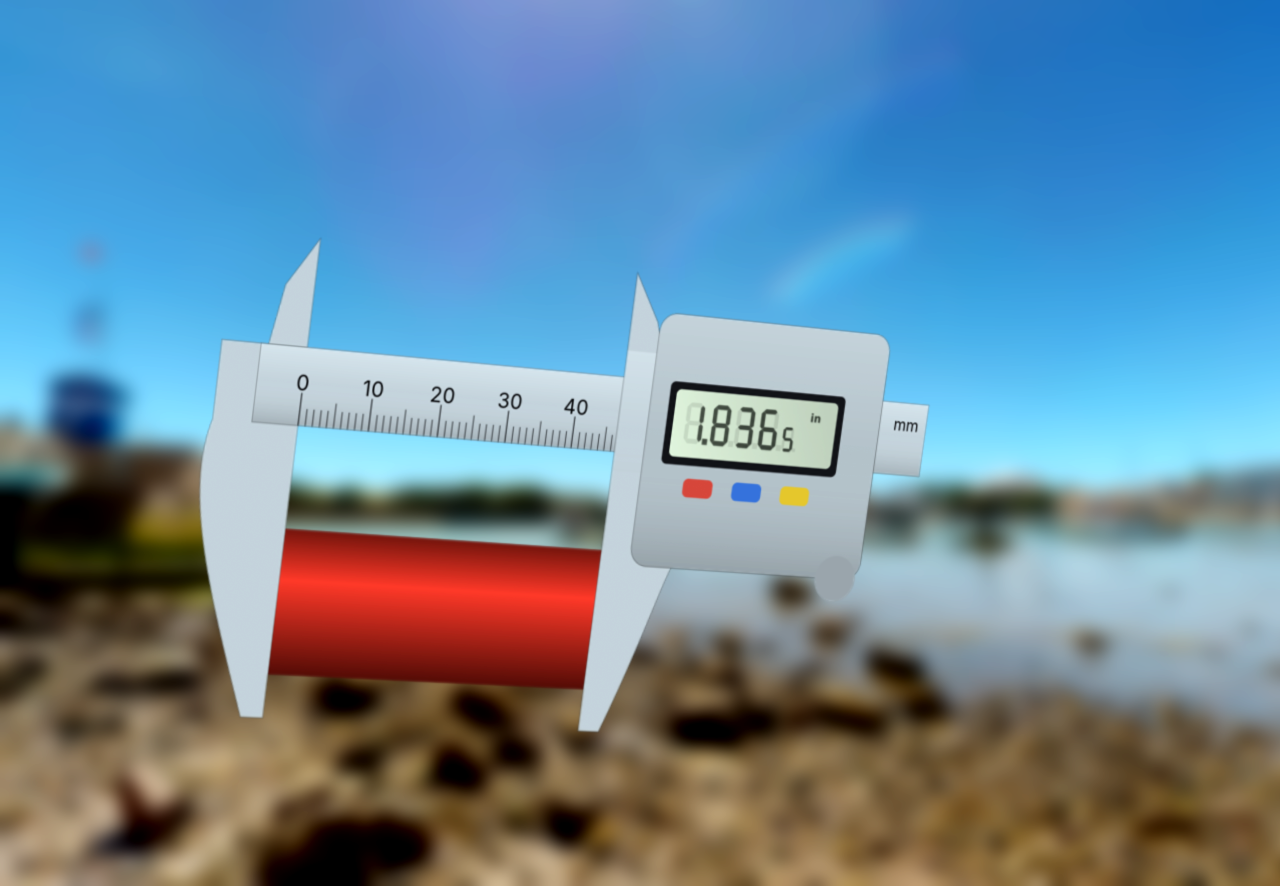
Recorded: 1.8365,in
